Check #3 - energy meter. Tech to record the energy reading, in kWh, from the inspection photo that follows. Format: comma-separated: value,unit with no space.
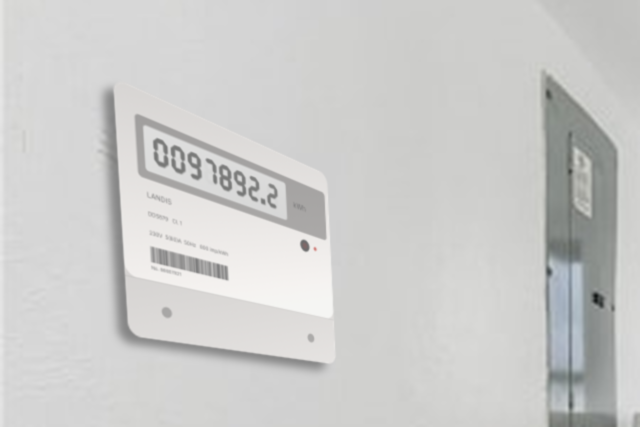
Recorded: 97892.2,kWh
